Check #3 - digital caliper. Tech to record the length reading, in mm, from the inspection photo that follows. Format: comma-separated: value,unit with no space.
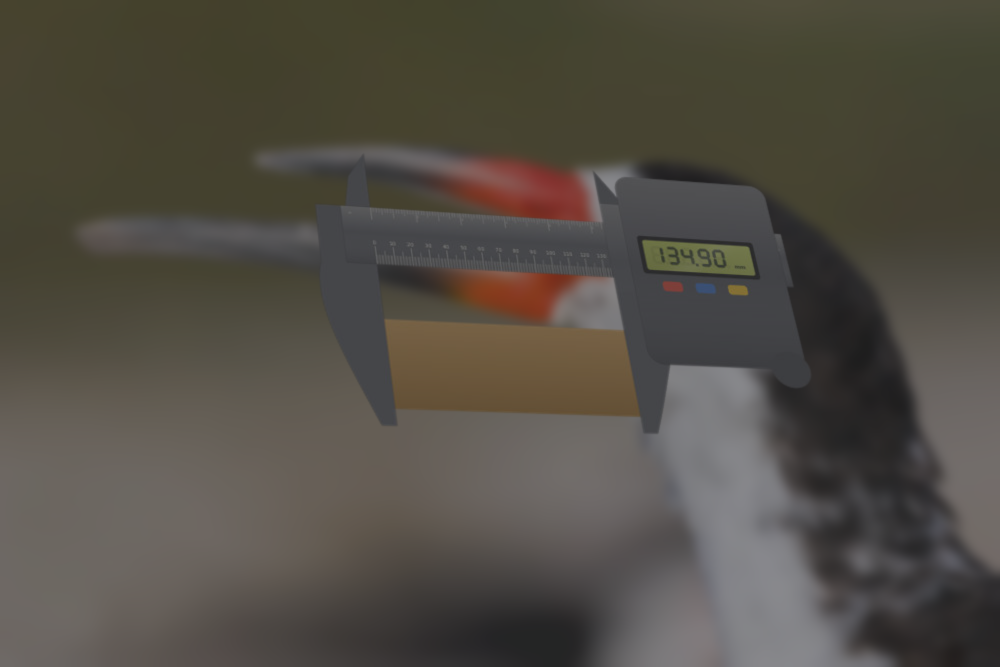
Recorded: 134.90,mm
